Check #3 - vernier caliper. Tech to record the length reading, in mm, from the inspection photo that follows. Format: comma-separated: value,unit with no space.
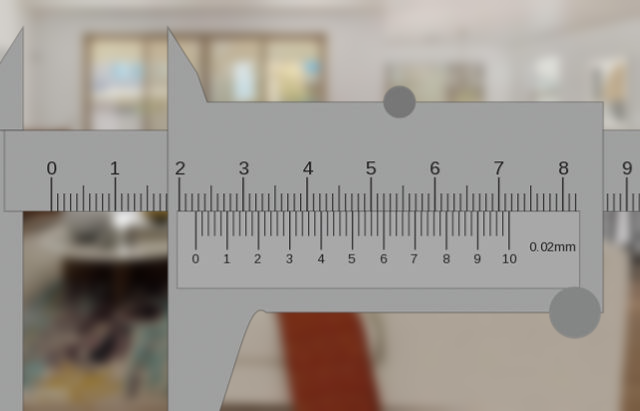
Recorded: 22.6,mm
